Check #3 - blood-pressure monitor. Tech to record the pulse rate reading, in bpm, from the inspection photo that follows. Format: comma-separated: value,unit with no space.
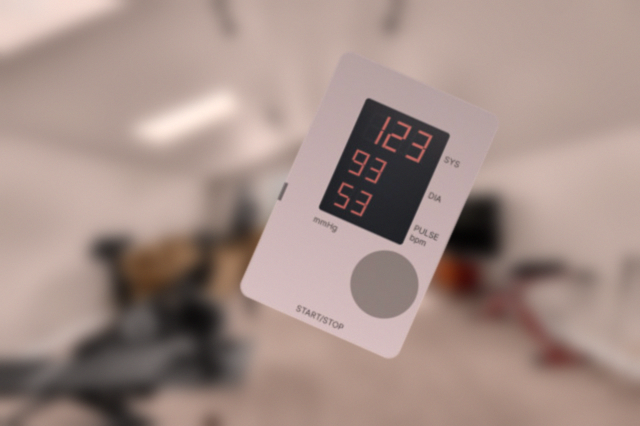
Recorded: 53,bpm
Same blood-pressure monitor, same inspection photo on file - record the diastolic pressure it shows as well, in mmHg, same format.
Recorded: 93,mmHg
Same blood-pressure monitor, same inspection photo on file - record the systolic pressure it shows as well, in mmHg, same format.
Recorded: 123,mmHg
